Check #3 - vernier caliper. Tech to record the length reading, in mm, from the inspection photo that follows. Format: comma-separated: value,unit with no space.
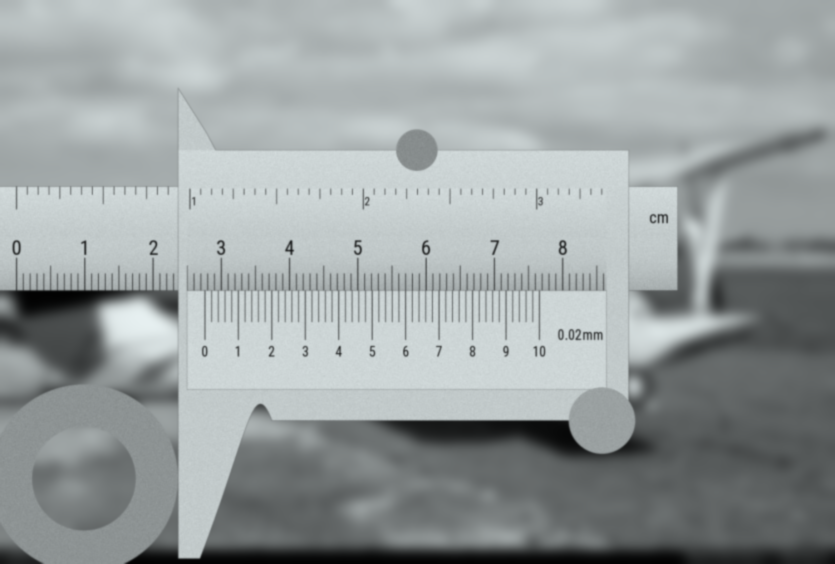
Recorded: 27.6,mm
